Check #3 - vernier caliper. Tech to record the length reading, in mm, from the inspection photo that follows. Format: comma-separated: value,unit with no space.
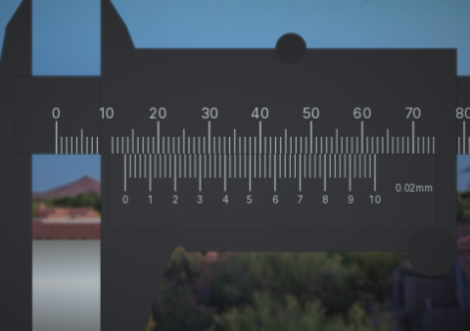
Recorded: 13.5,mm
